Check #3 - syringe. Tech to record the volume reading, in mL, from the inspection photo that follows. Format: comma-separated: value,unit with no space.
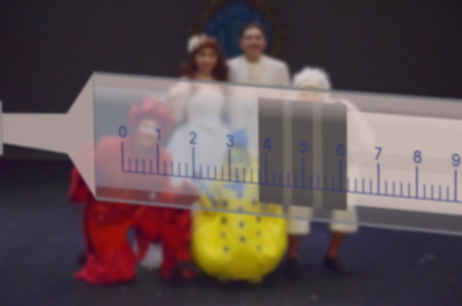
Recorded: 3.8,mL
